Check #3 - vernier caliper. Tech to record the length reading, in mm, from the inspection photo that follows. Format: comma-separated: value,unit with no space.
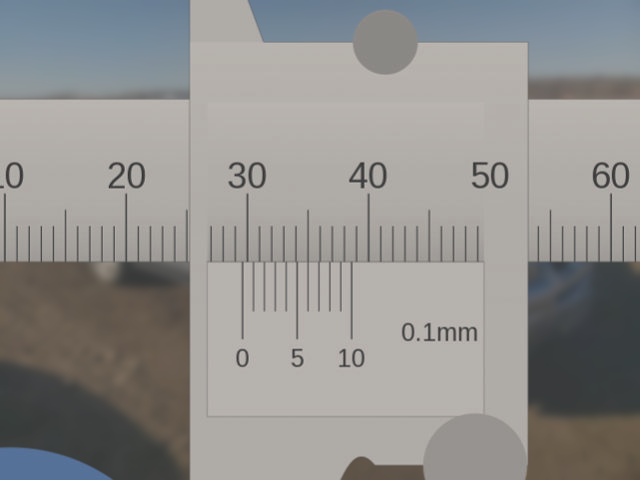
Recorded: 29.6,mm
